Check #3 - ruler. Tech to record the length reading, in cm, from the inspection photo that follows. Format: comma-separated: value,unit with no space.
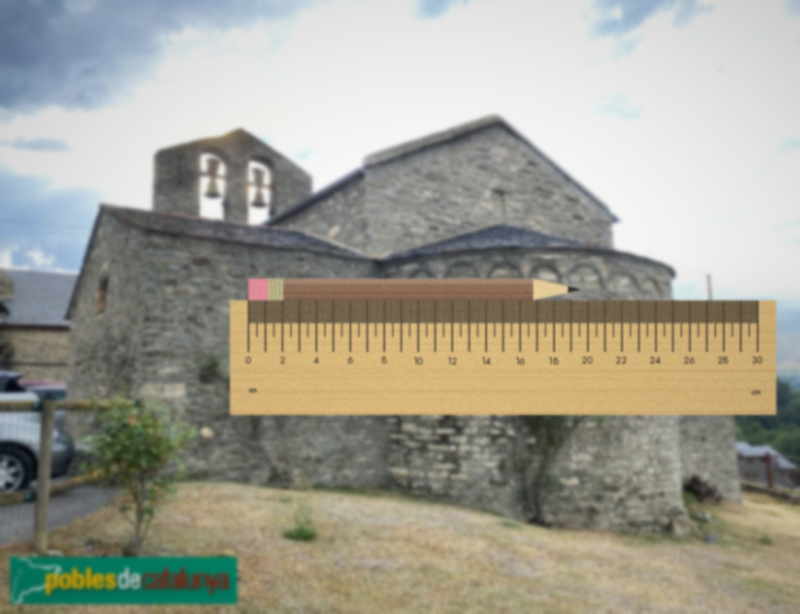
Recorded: 19.5,cm
